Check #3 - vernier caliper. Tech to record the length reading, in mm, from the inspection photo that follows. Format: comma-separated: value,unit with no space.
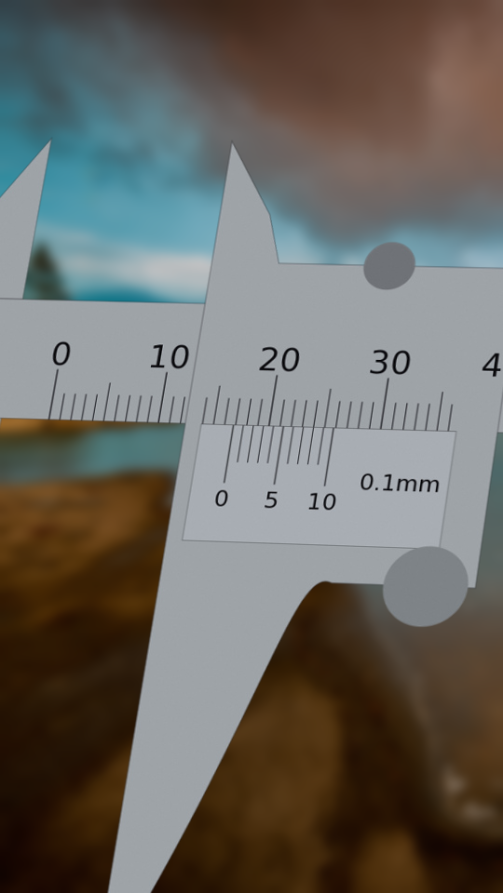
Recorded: 16.8,mm
